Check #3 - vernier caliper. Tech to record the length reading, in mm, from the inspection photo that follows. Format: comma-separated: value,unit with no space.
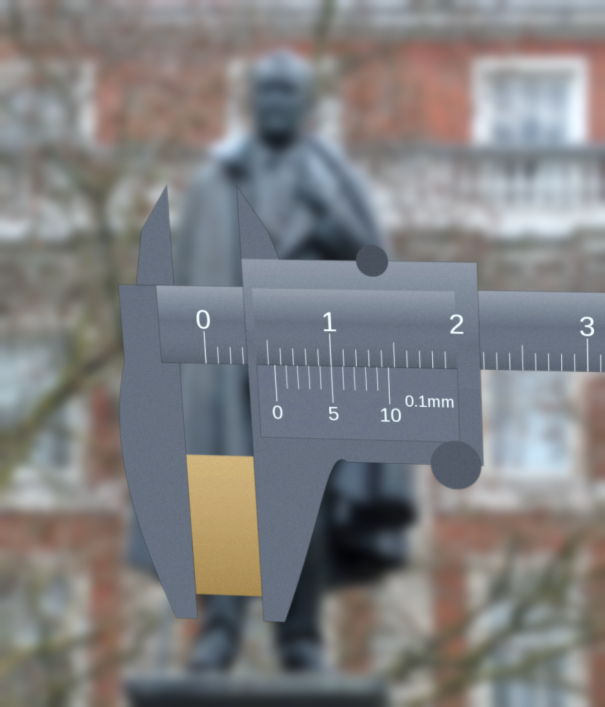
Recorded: 5.5,mm
